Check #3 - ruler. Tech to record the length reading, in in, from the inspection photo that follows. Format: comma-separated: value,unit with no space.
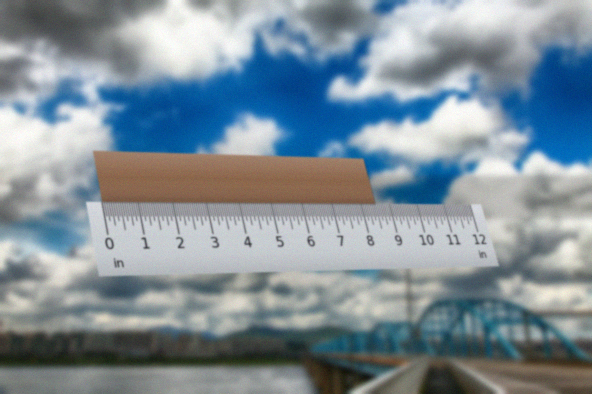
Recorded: 8.5,in
